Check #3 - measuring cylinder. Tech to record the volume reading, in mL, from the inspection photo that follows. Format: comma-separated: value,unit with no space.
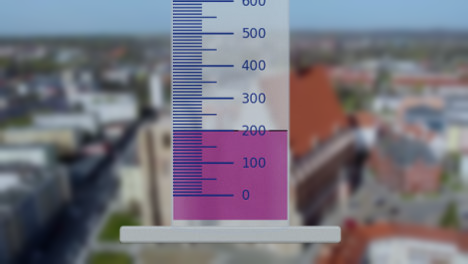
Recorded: 200,mL
